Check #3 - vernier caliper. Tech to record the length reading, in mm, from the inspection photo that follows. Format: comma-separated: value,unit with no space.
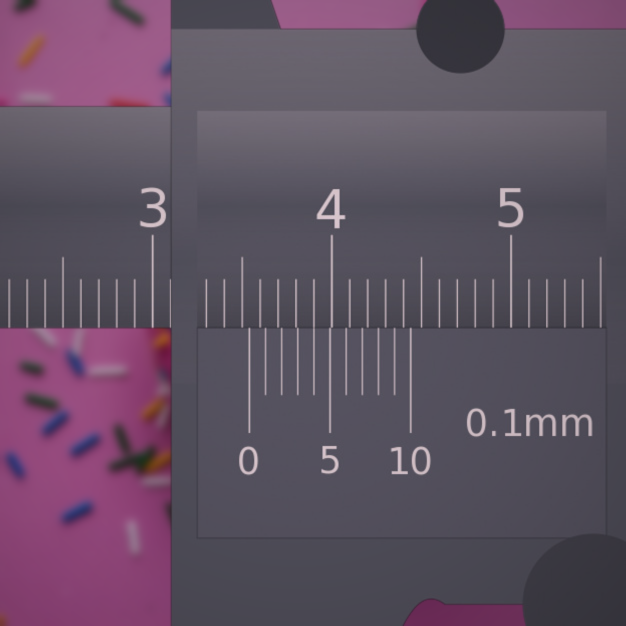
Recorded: 35.4,mm
